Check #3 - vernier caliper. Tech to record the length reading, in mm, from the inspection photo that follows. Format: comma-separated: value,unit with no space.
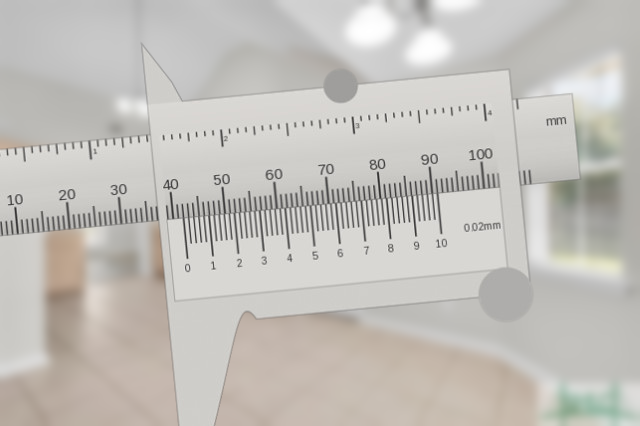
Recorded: 42.0,mm
